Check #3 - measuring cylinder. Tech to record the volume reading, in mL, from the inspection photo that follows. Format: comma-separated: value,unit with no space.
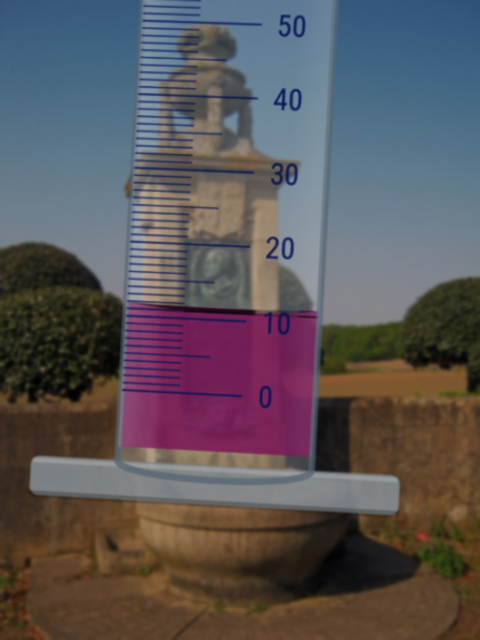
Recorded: 11,mL
